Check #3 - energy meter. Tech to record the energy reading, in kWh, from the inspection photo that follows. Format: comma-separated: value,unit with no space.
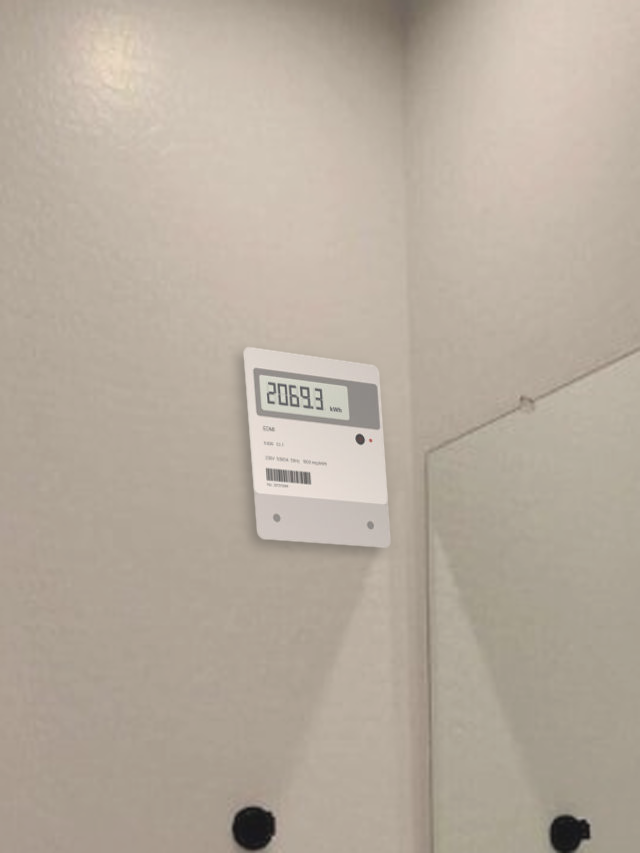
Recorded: 2069.3,kWh
